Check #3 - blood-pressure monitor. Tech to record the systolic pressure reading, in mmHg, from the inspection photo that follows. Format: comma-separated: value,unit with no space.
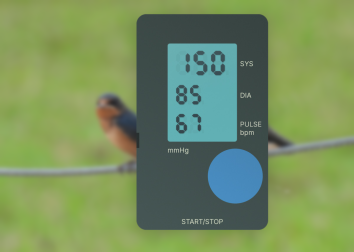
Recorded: 150,mmHg
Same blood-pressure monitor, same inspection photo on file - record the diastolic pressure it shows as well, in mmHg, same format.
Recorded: 85,mmHg
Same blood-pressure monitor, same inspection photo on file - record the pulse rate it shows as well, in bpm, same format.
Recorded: 67,bpm
